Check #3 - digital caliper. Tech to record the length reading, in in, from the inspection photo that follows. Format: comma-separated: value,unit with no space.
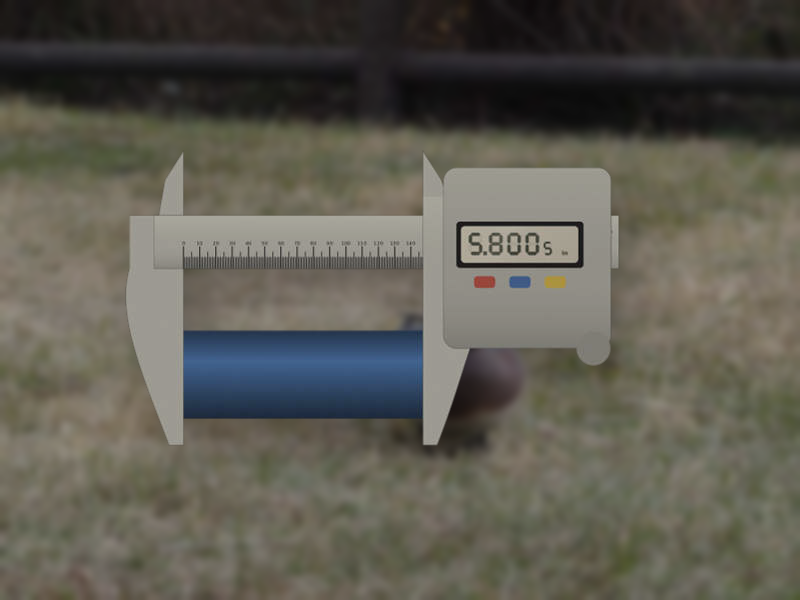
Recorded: 5.8005,in
